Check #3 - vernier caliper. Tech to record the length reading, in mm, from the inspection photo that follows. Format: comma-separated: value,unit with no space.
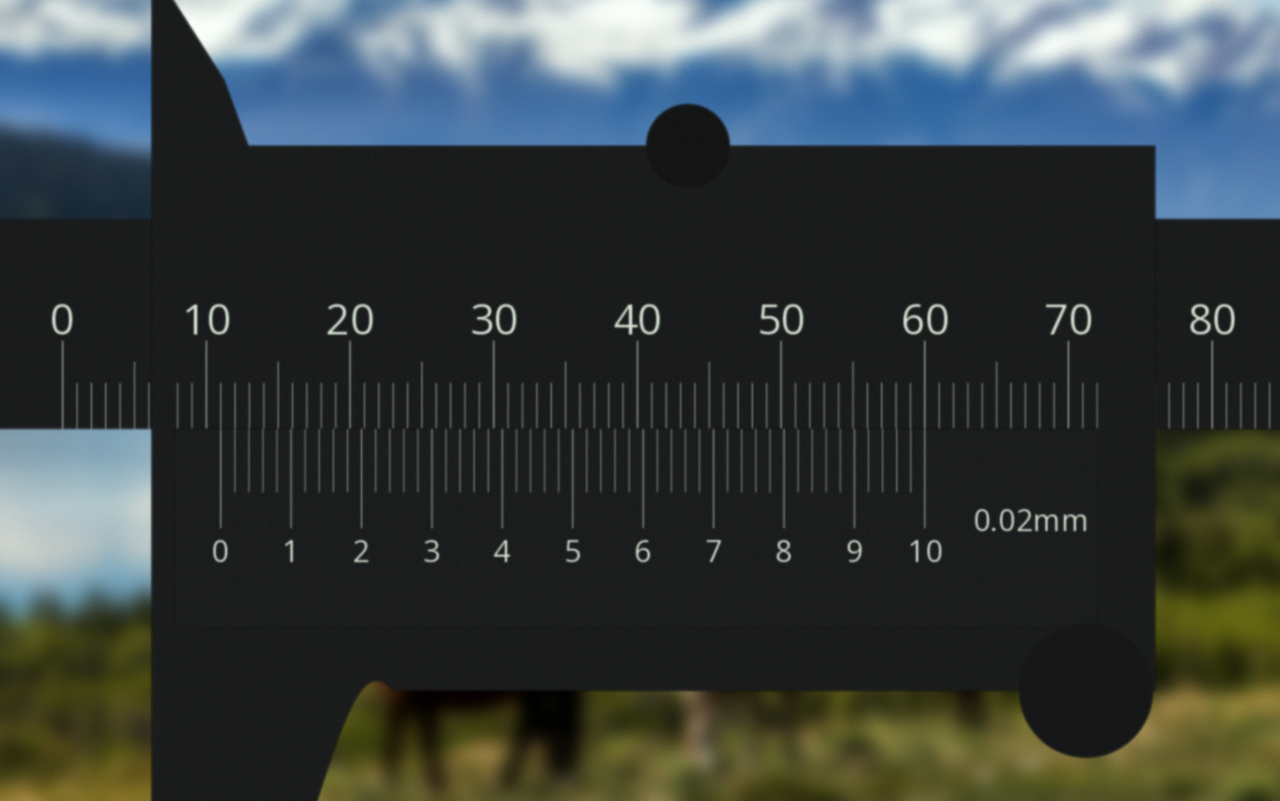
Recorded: 11.0,mm
